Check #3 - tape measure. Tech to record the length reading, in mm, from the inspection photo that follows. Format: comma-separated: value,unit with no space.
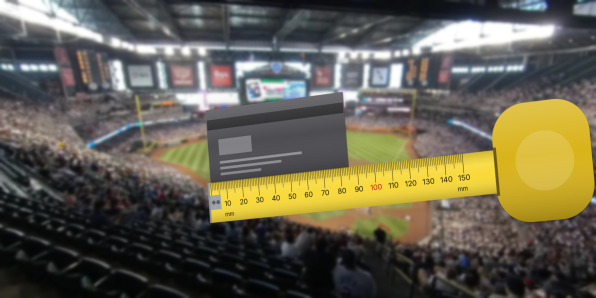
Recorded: 85,mm
